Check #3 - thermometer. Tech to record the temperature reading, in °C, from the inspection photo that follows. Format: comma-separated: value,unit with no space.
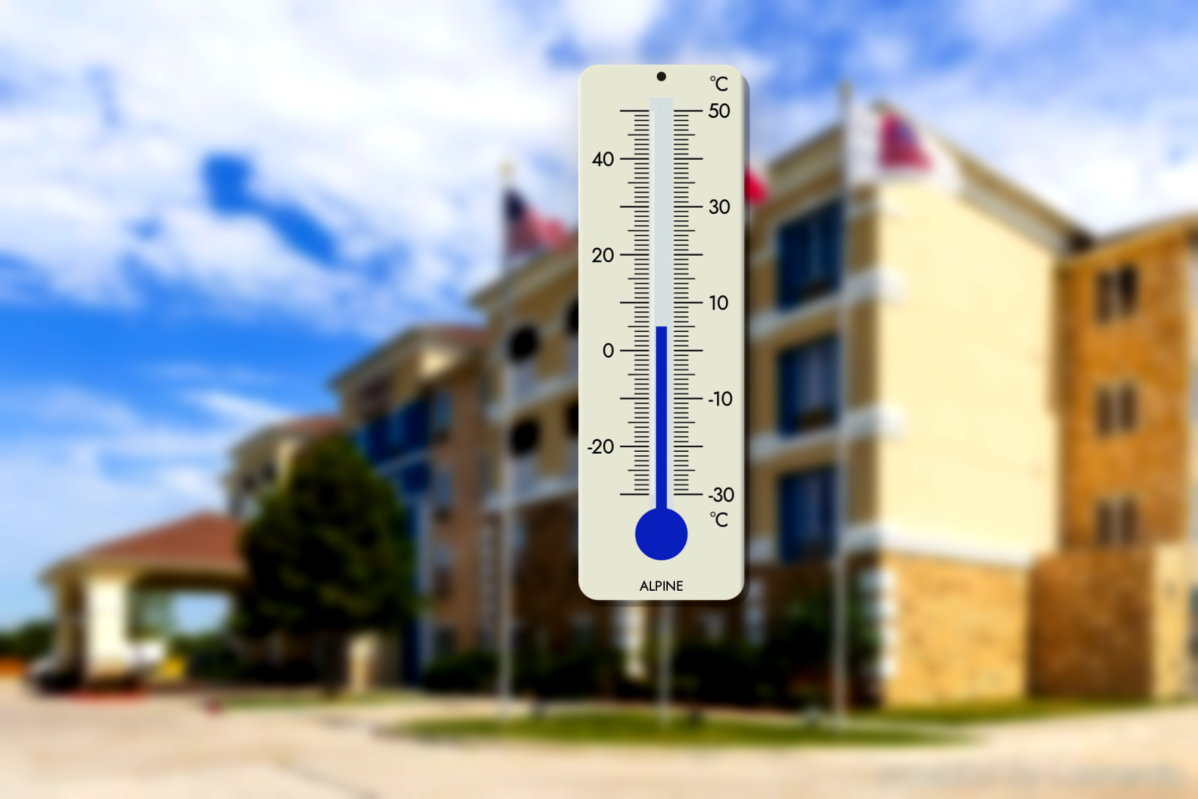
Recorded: 5,°C
